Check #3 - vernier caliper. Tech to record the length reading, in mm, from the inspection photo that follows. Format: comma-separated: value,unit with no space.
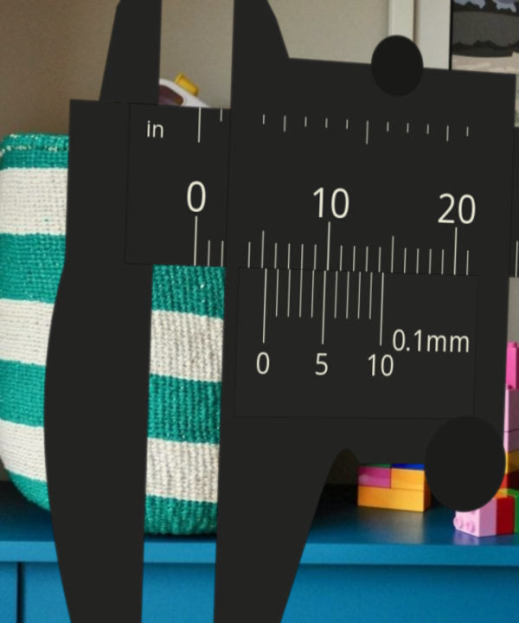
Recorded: 5.3,mm
